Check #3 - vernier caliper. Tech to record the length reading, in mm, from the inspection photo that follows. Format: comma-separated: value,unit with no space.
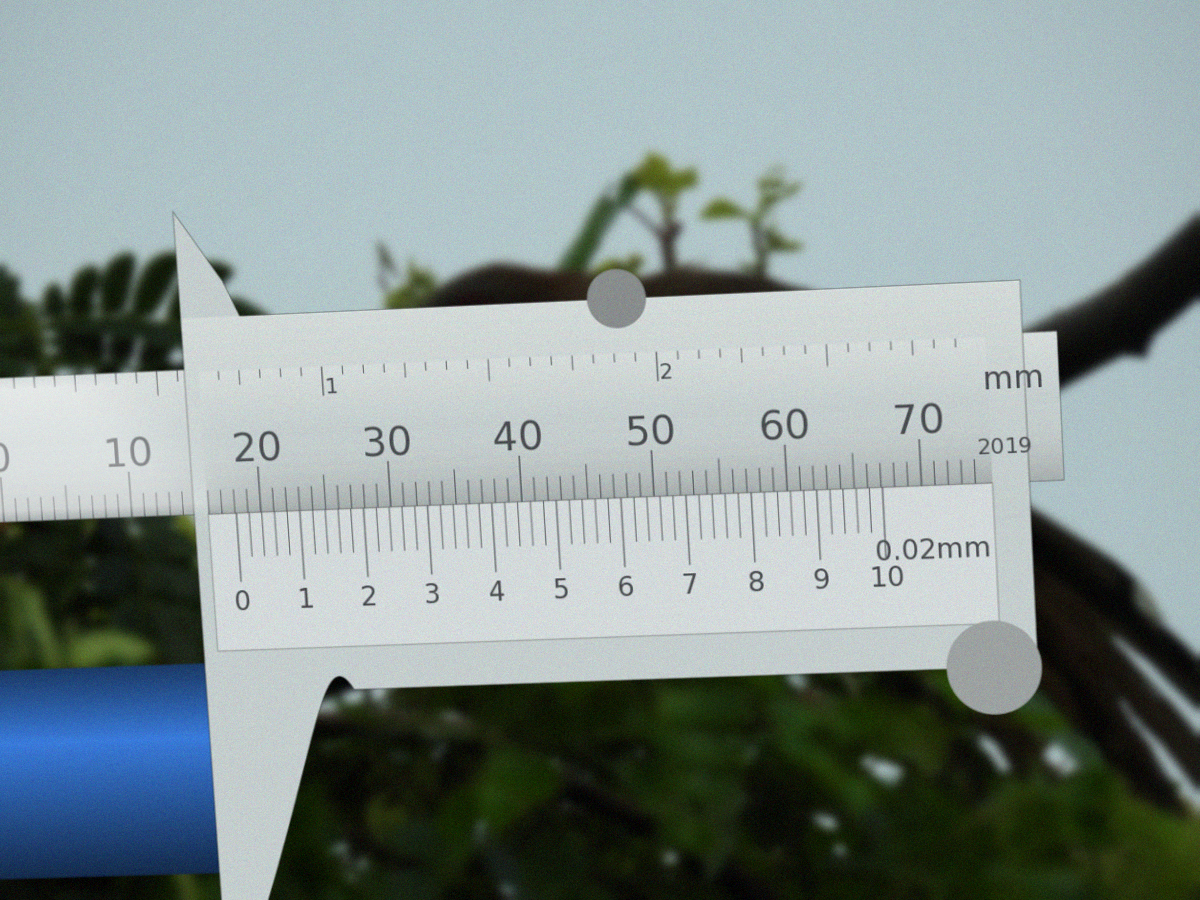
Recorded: 18.1,mm
